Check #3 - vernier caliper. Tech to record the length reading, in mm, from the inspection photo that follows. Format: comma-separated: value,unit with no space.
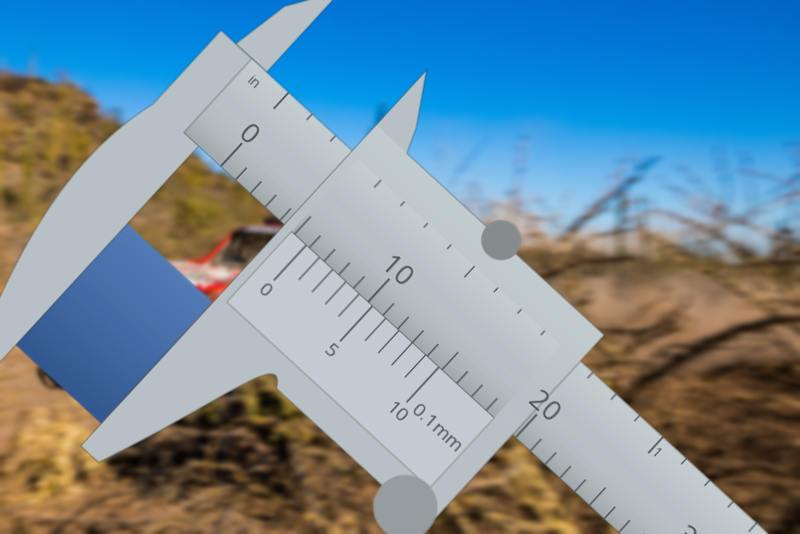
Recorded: 5.8,mm
